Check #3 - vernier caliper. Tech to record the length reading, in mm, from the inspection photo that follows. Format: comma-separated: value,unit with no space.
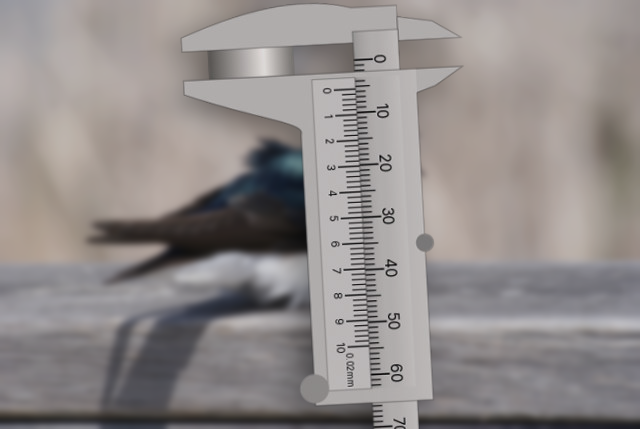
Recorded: 5.5,mm
